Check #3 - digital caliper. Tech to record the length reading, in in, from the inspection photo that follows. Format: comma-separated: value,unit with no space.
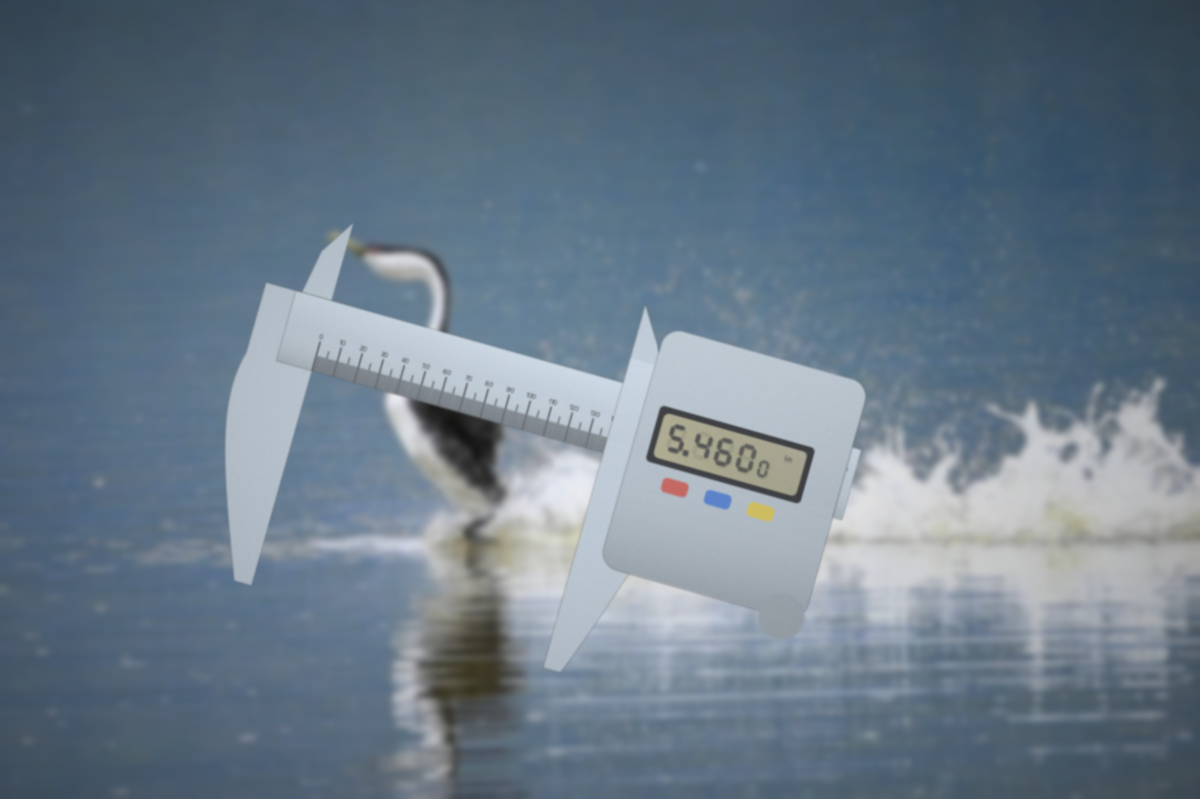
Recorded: 5.4600,in
